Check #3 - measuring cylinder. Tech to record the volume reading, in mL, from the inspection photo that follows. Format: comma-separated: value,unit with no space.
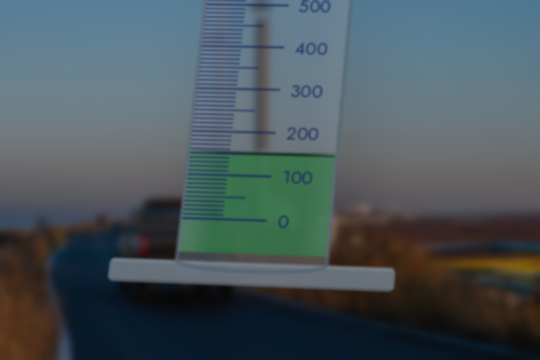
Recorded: 150,mL
